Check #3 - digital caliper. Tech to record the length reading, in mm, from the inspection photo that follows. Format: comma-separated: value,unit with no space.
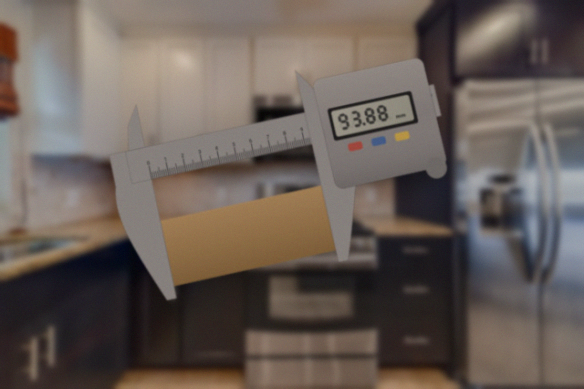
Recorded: 93.88,mm
